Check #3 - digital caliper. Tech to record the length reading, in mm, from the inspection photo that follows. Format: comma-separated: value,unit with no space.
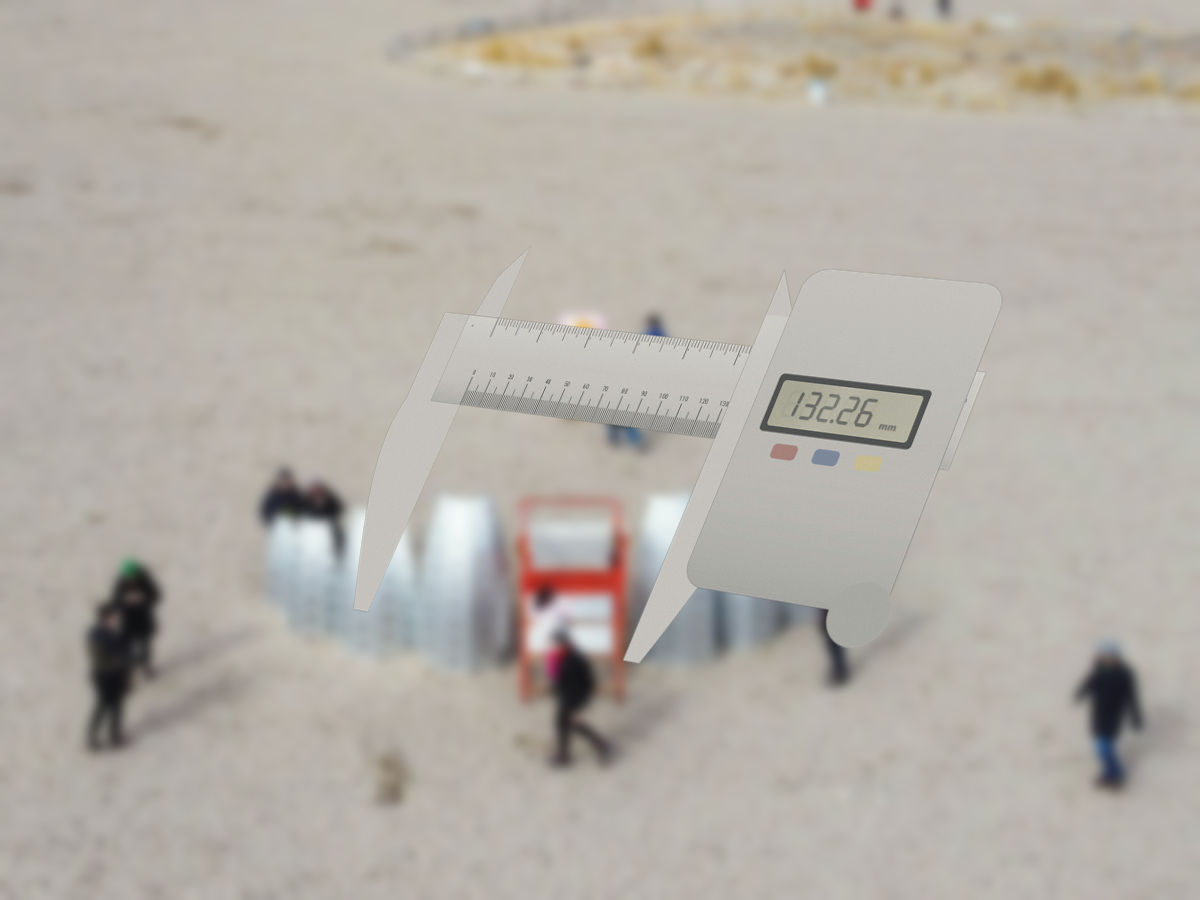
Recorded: 132.26,mm
